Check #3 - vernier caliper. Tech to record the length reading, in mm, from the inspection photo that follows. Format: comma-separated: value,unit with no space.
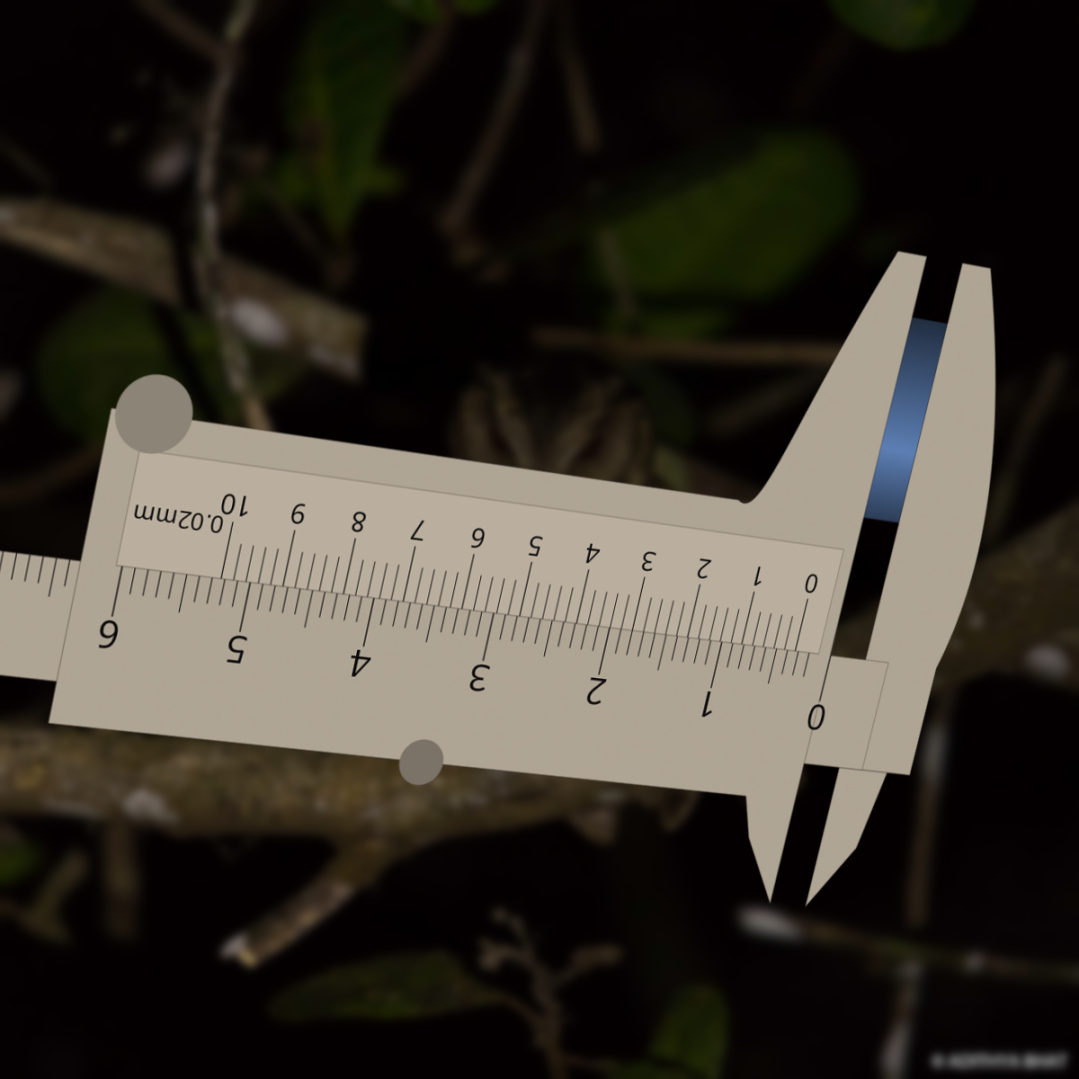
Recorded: 3.3,mm
